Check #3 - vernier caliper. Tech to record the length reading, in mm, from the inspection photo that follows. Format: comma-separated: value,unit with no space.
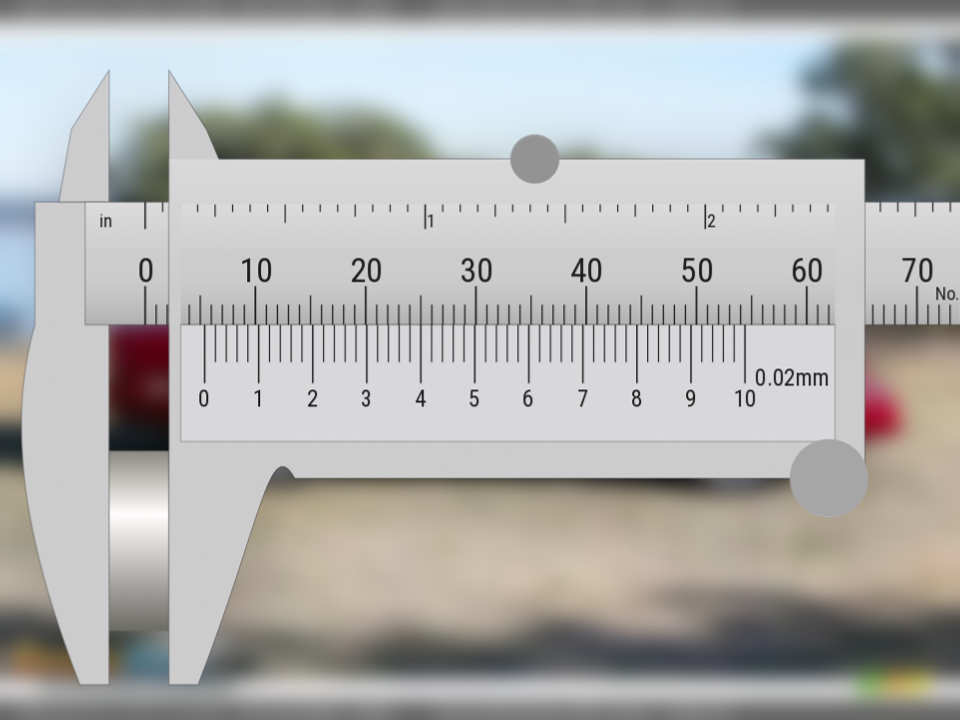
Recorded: 5.4,mm
